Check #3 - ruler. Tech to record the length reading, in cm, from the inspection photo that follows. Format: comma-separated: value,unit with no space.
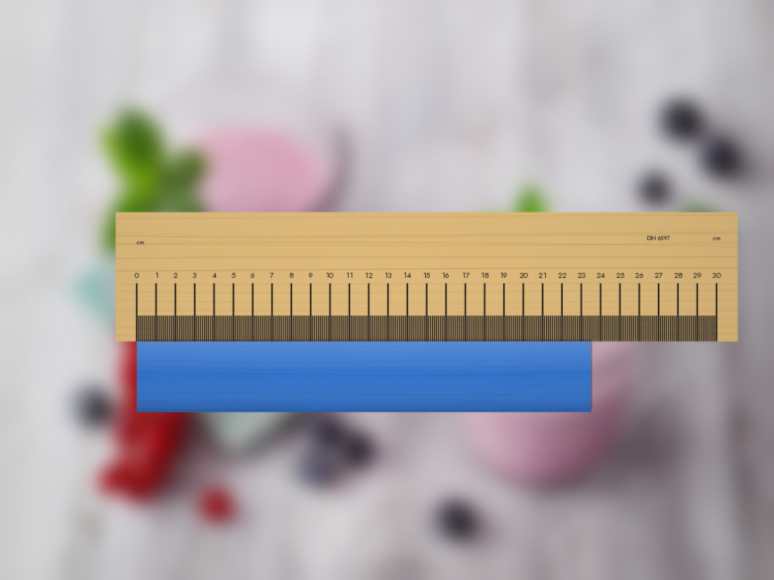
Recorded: 23.5,cm
